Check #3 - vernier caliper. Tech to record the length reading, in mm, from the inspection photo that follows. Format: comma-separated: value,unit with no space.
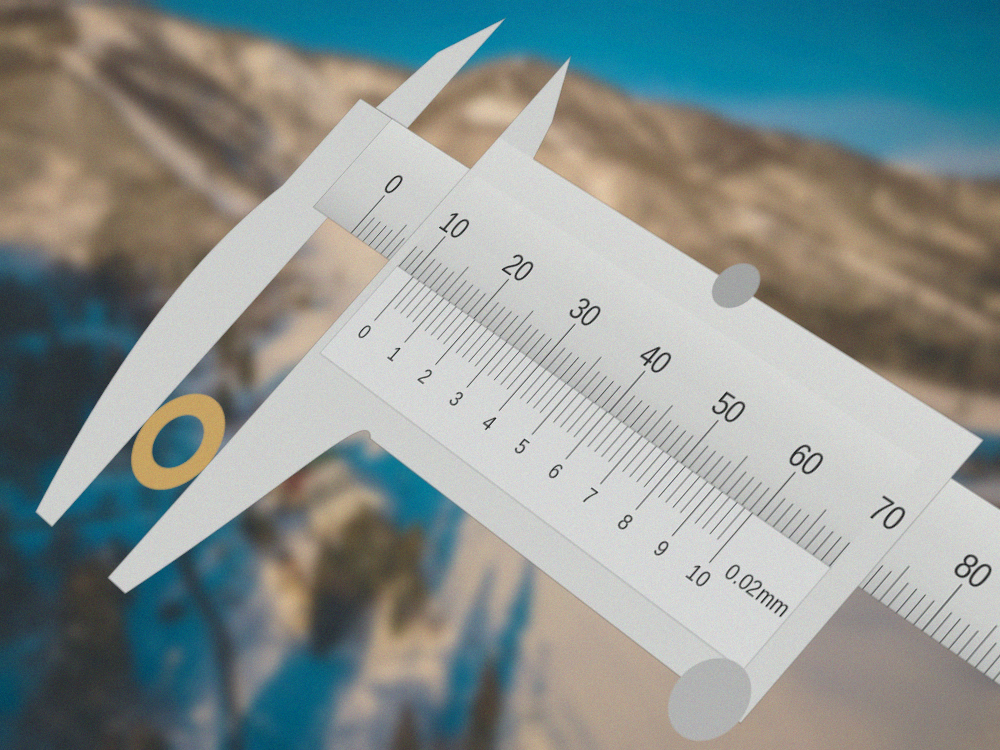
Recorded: 10.4,mm
